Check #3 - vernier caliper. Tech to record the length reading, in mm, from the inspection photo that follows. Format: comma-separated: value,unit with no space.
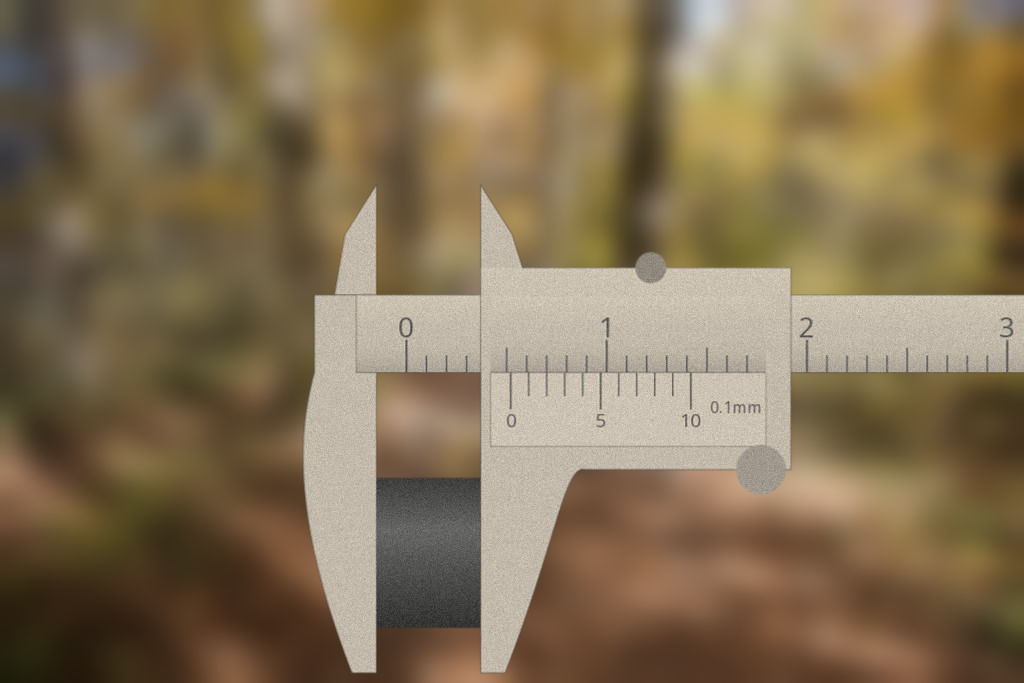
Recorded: 5.2,mm
